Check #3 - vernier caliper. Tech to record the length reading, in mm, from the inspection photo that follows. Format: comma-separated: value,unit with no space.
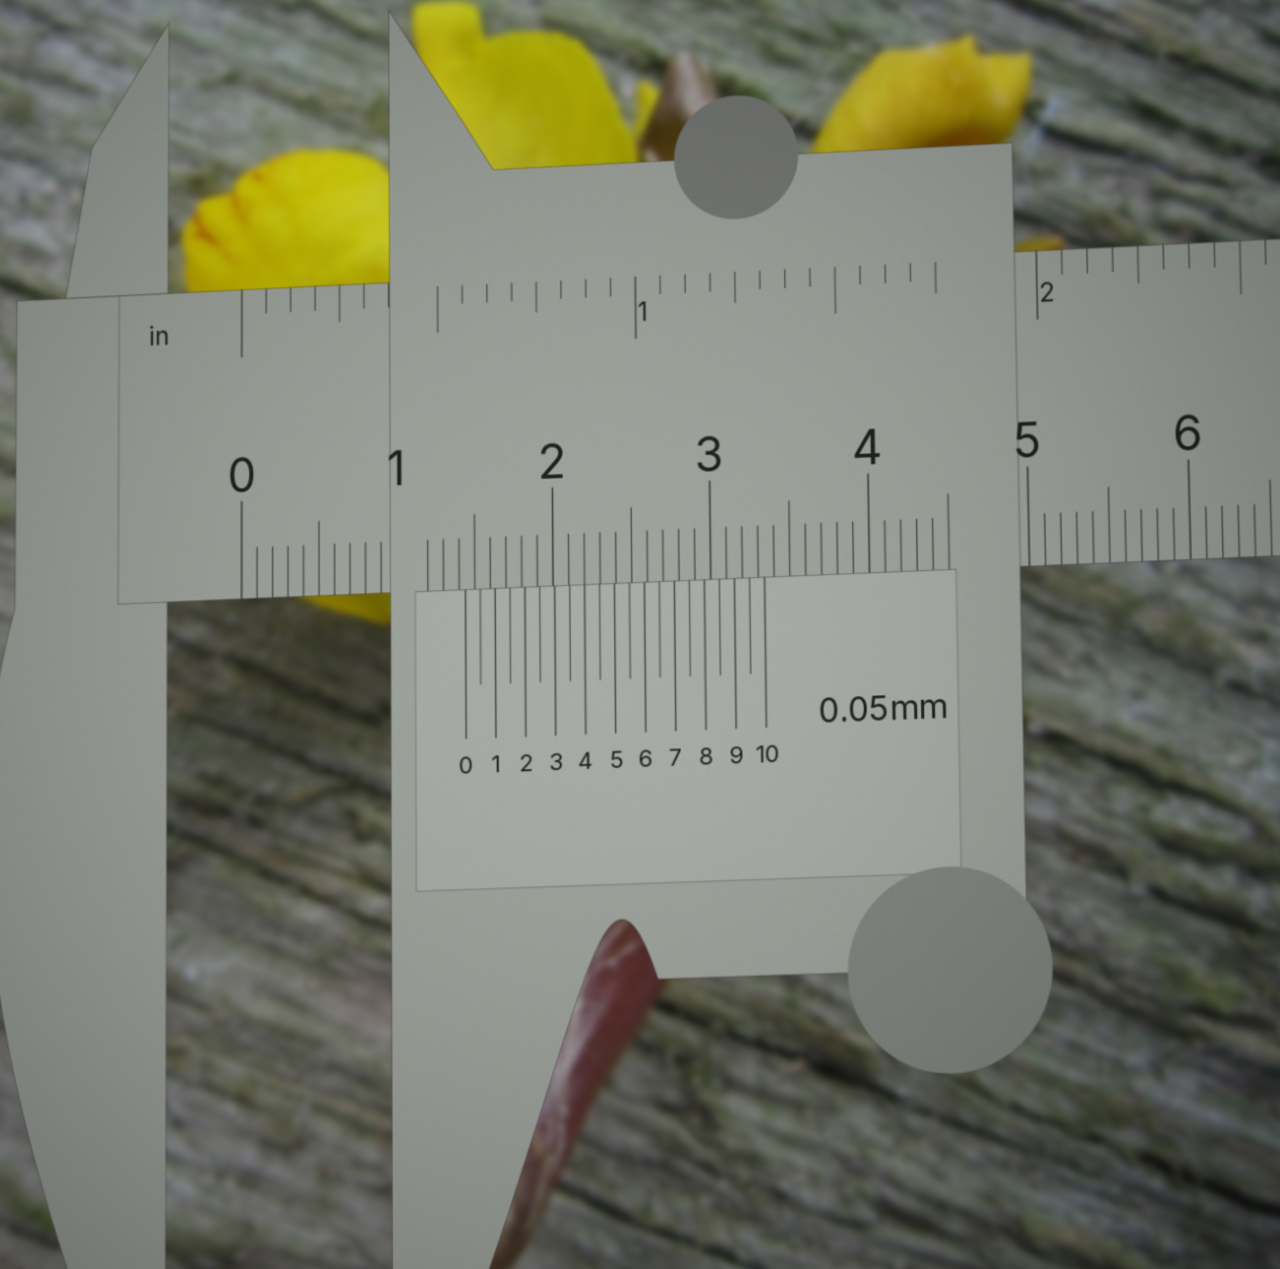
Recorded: 14.4,mm
